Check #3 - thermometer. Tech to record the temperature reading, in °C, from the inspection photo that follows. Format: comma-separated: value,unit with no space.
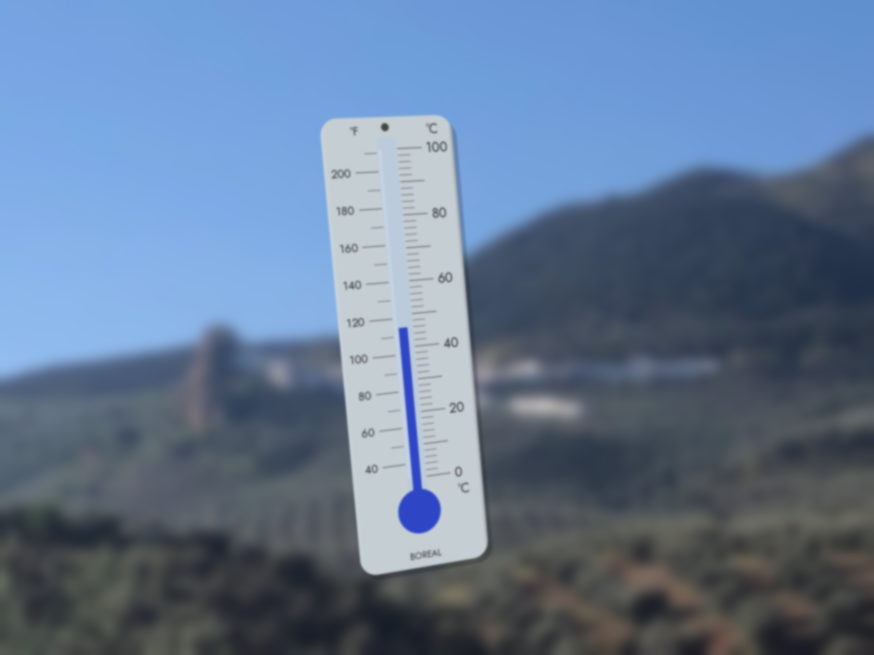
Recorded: 46,°C
